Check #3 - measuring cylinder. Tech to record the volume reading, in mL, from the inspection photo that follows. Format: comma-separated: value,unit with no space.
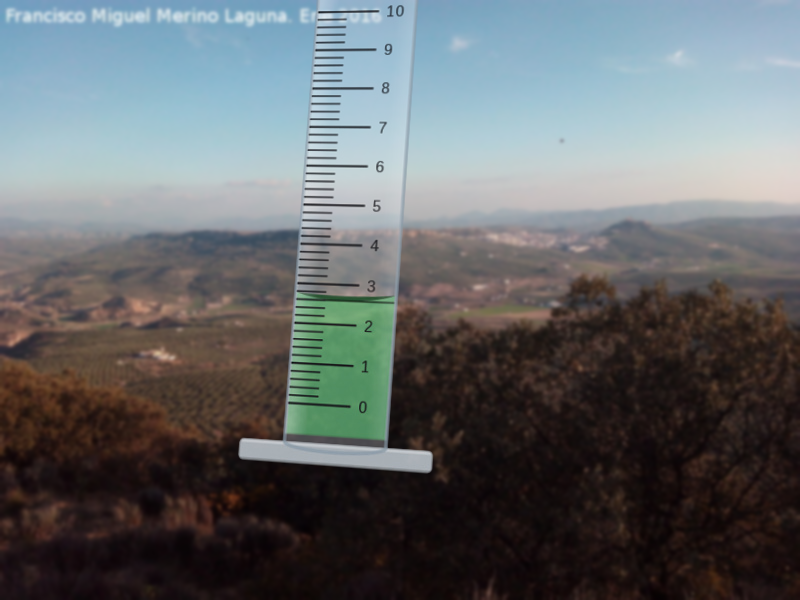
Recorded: 2.6,mL
